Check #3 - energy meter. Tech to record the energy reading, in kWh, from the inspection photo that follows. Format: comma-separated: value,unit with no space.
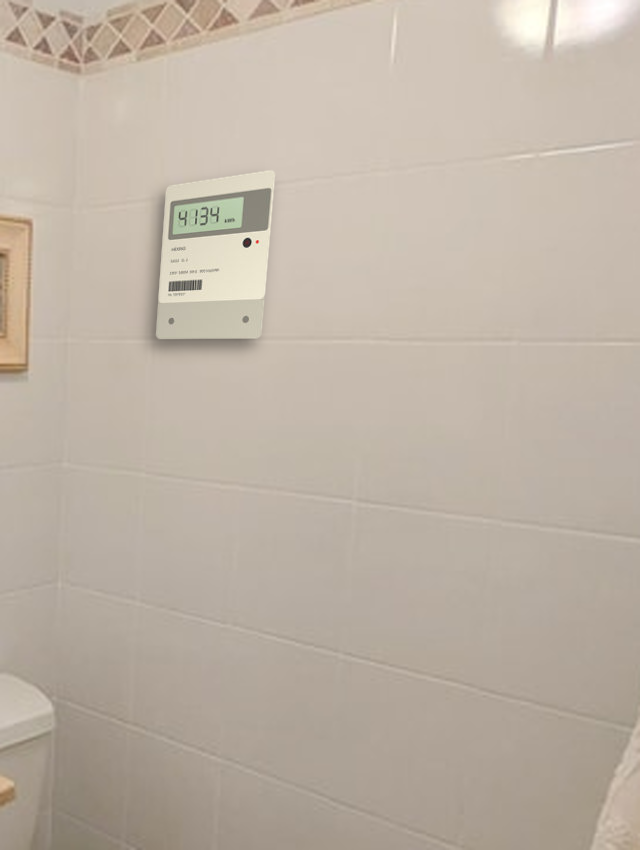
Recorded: 4134,kWh
